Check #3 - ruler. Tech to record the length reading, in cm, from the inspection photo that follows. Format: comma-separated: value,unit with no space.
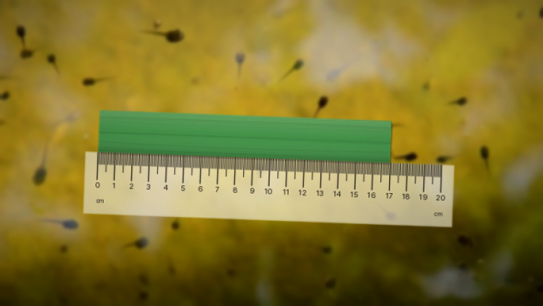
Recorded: 17,cm
